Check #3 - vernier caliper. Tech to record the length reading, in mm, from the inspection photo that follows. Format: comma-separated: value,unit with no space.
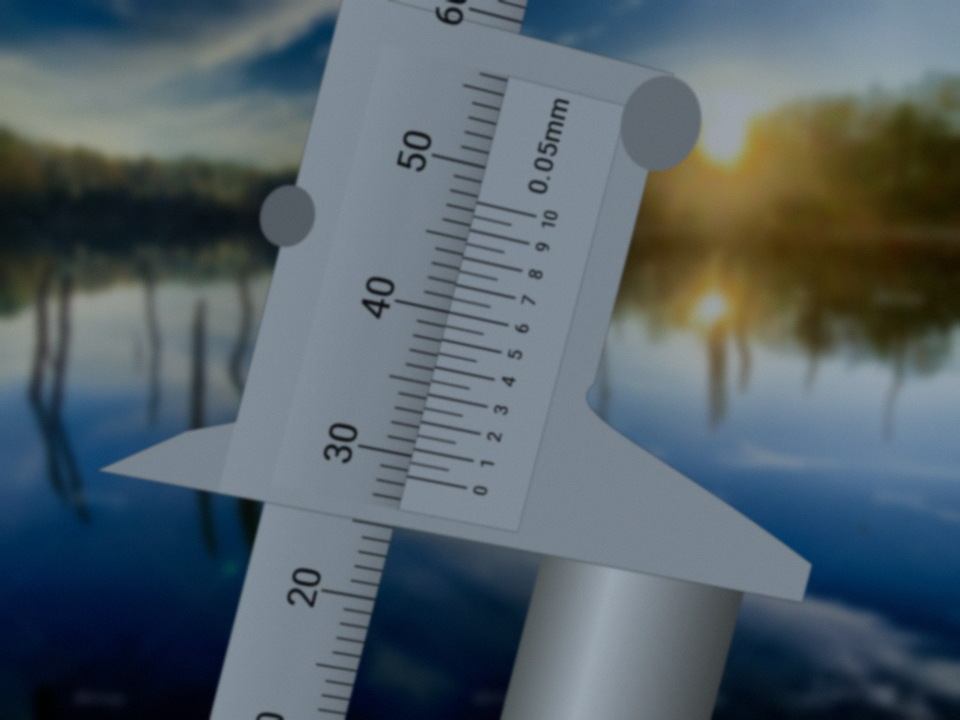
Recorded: 28.6,mm
